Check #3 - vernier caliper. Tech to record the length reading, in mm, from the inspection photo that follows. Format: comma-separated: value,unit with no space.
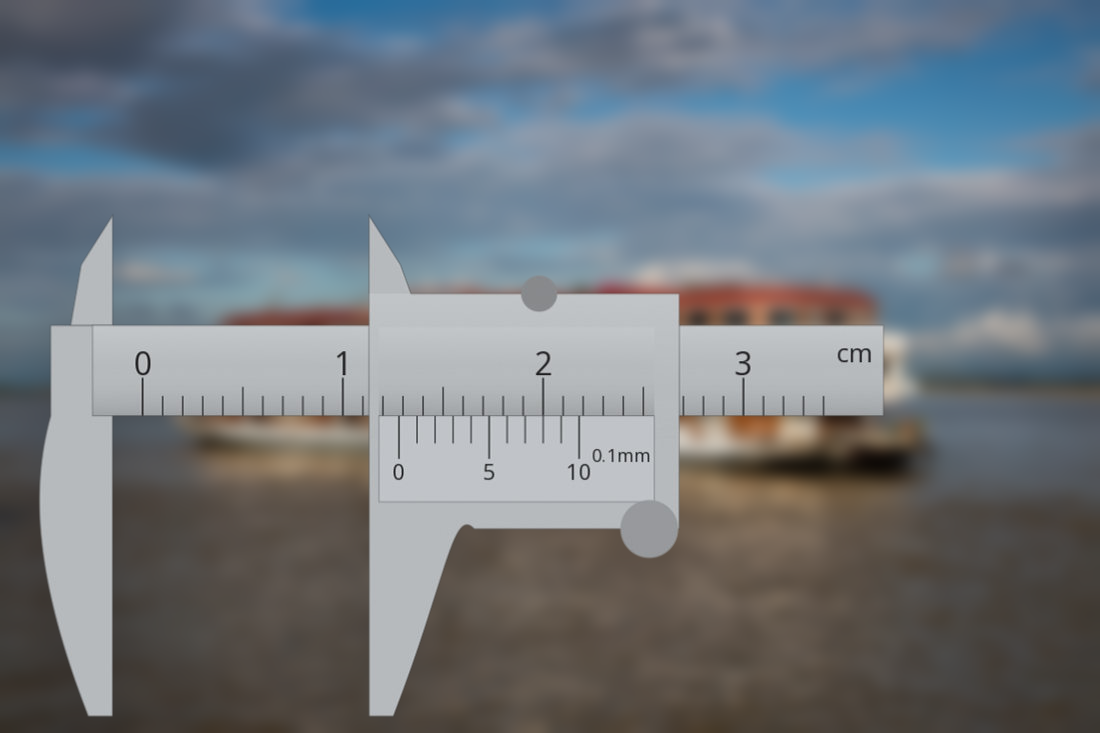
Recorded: 12.8,mm
